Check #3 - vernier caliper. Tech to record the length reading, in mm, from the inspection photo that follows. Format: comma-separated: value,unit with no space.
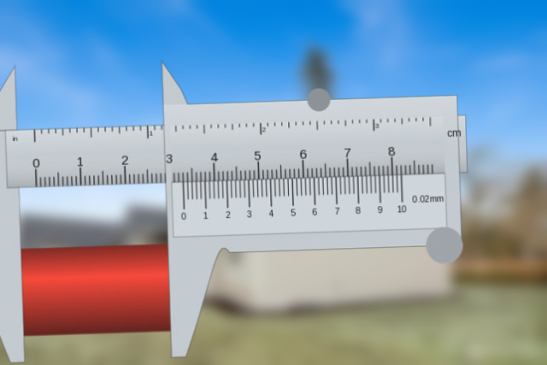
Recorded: 33.0,mm
